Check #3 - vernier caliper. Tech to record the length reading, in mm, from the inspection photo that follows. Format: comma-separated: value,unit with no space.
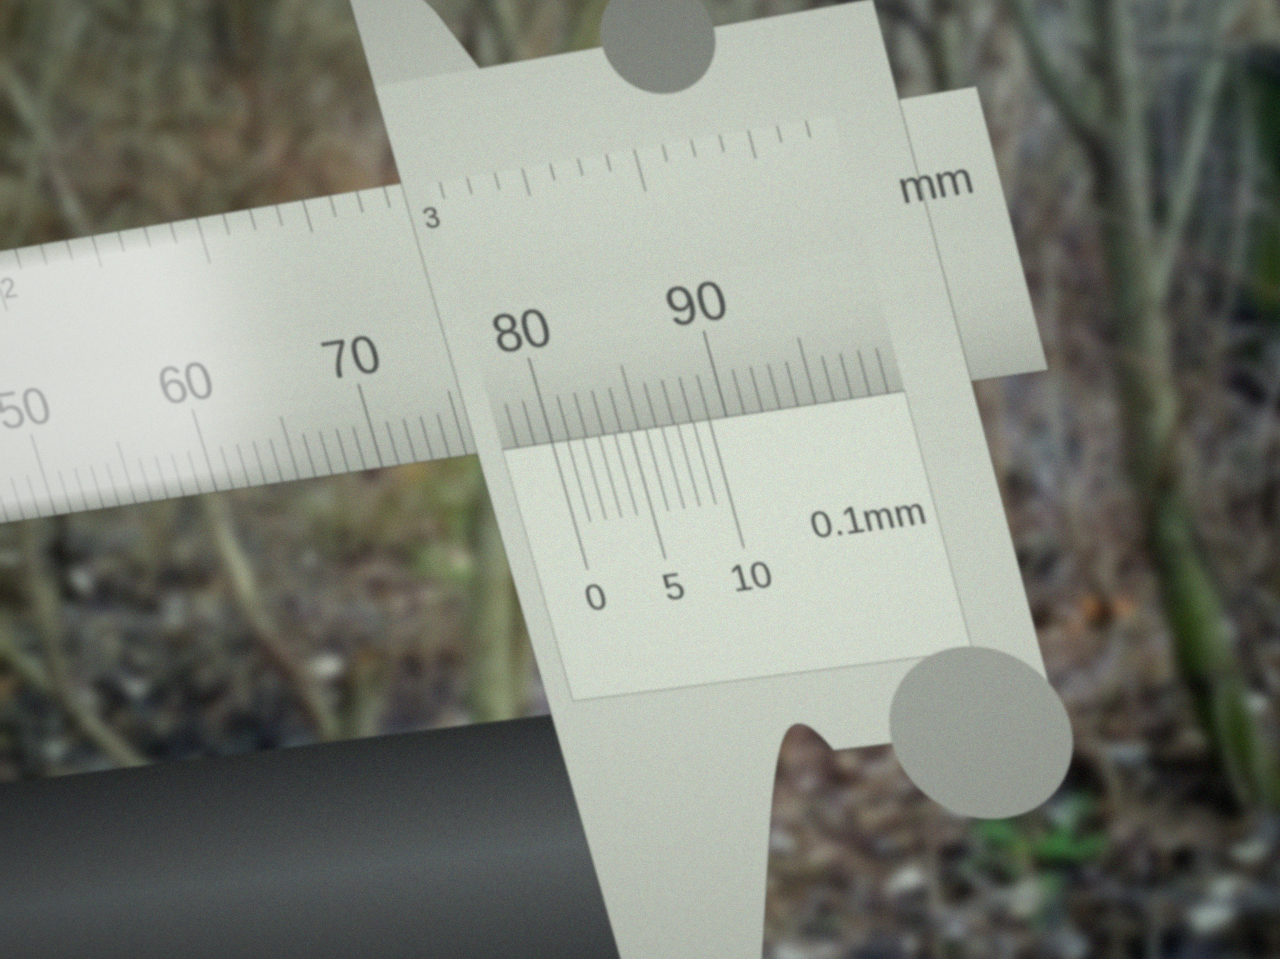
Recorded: 80.0,mm
